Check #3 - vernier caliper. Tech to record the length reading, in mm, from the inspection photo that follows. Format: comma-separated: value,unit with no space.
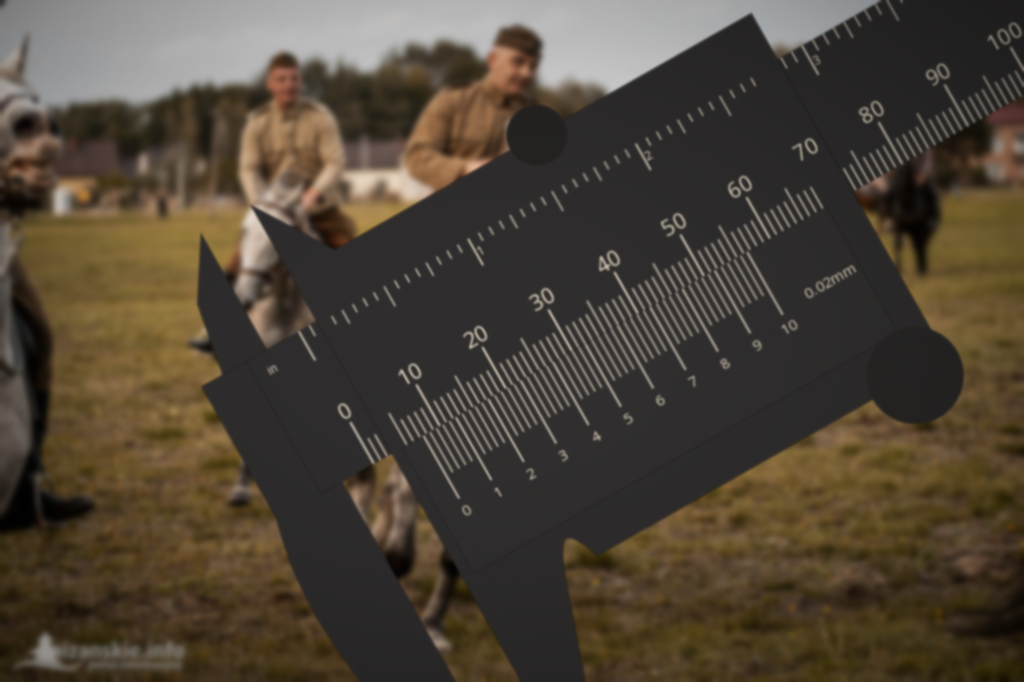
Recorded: 7.5,mm
